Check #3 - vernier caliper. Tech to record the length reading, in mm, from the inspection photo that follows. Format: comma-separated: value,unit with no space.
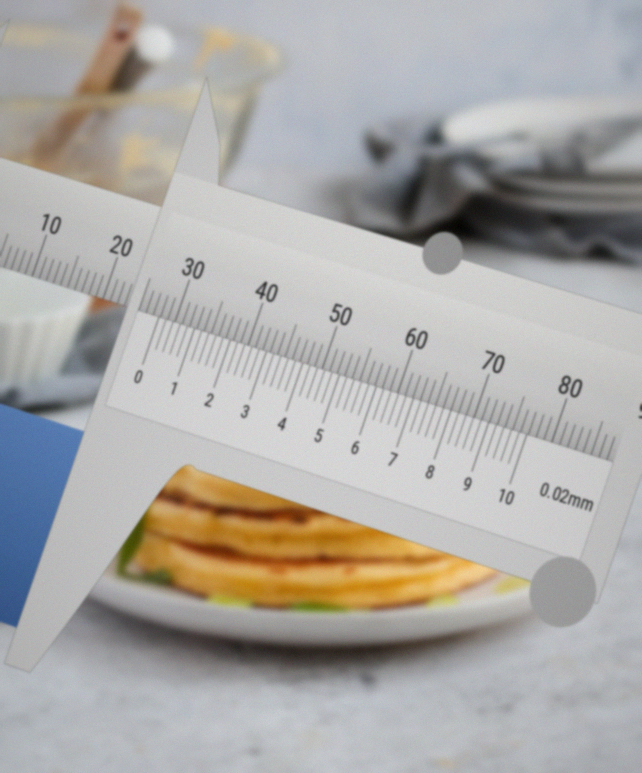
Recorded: 27.8,mm
